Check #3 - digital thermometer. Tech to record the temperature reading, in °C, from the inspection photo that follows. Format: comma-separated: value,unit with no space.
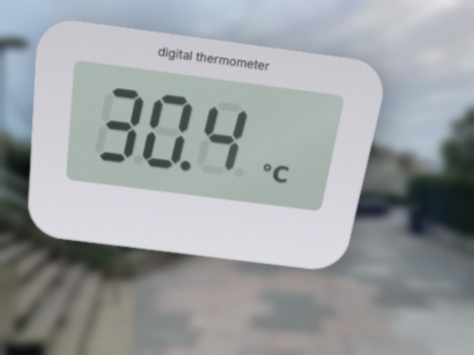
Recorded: 30.4,°C
